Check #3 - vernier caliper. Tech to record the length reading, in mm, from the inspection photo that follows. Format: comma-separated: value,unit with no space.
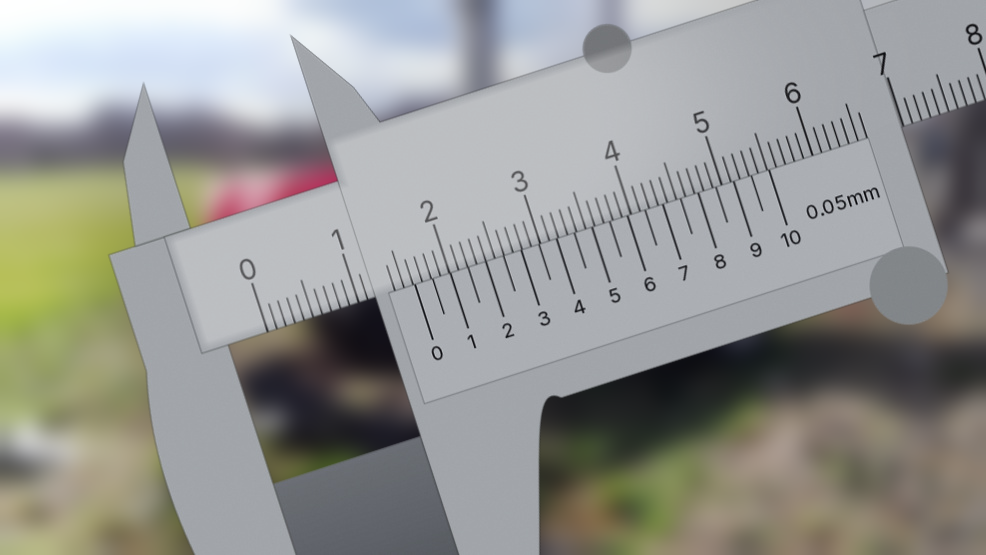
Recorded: 16.2,mm
